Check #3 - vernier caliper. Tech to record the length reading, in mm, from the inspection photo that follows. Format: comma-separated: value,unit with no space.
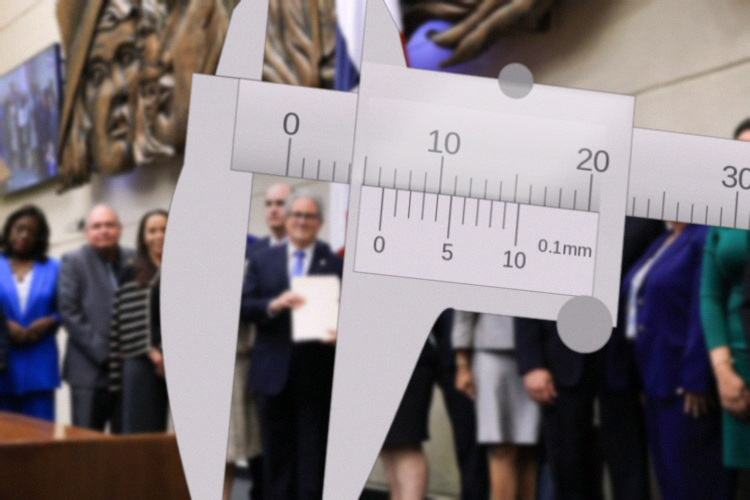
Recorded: 6.3,mm
